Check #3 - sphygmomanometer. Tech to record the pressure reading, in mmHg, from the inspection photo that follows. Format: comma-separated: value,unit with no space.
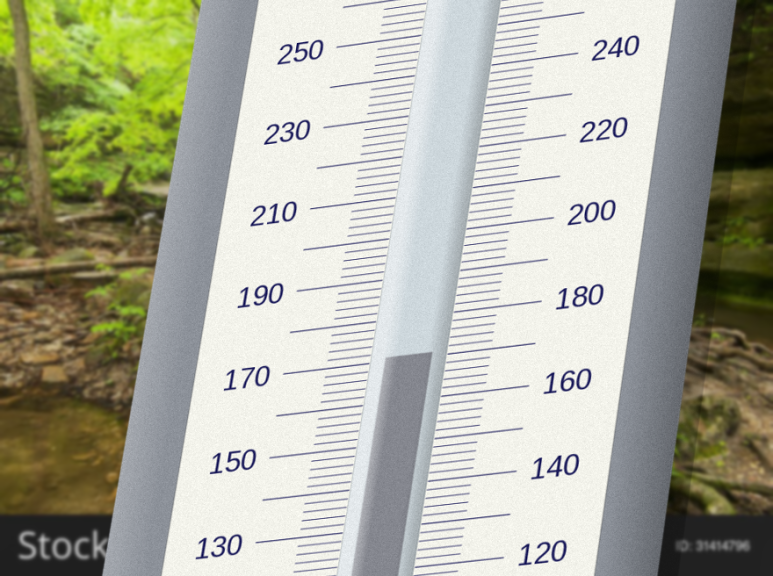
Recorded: 171,mmHg
